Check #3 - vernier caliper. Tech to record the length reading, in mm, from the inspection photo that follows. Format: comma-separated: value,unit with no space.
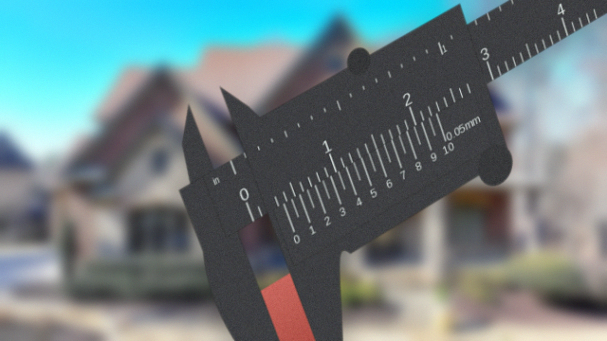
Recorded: 3.6,mm
